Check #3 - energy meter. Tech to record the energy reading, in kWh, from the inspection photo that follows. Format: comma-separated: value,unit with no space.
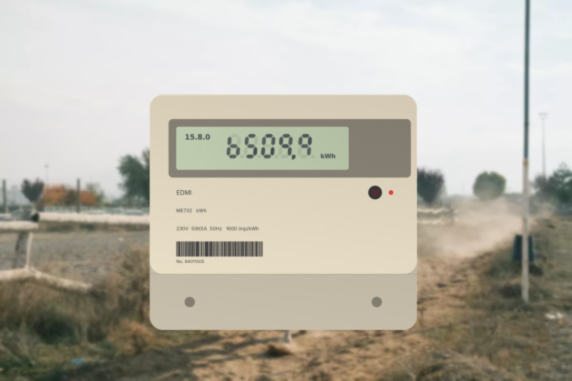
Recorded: 6509.9,kWh
